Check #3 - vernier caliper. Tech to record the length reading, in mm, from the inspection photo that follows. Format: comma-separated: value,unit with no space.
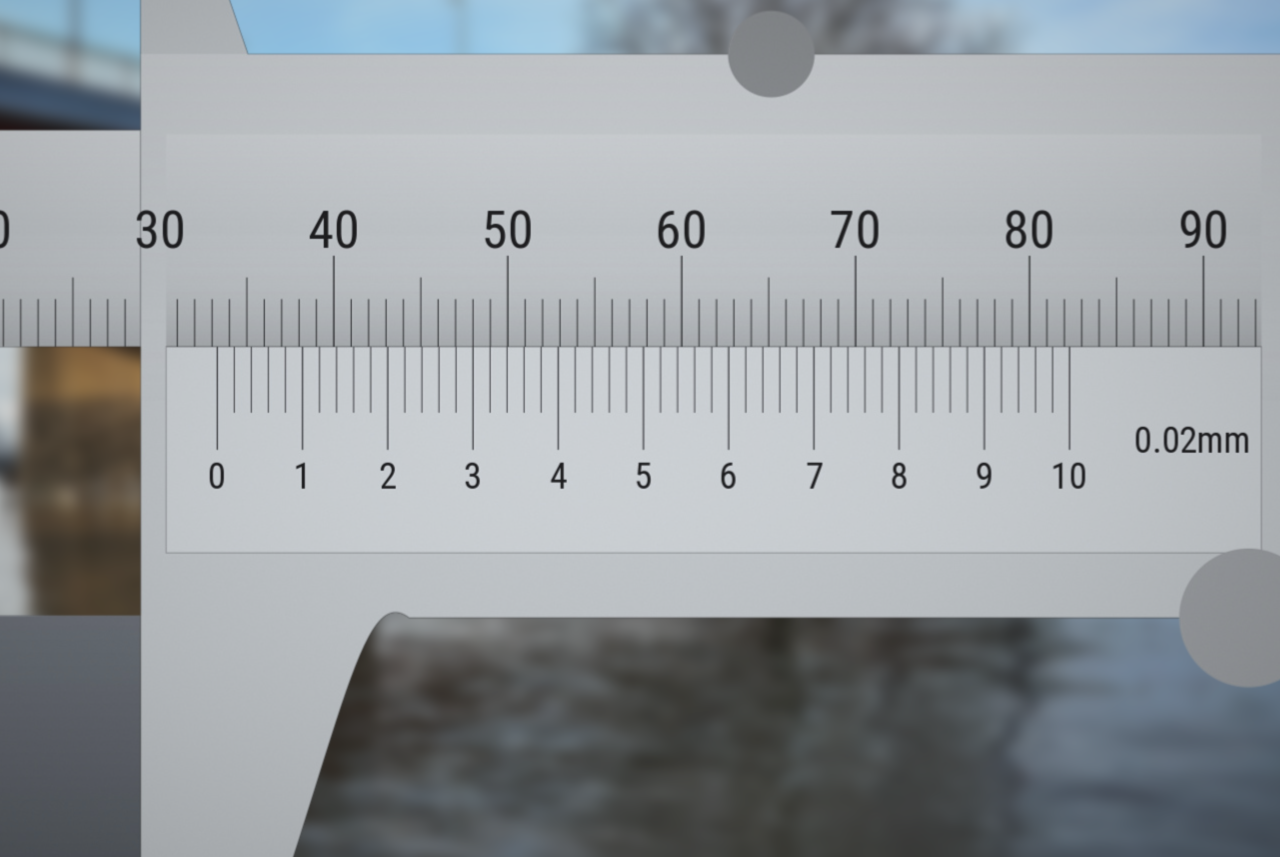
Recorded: 33.3,mm
